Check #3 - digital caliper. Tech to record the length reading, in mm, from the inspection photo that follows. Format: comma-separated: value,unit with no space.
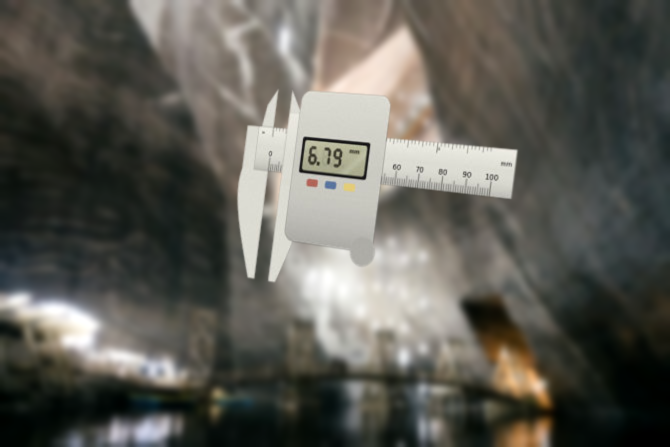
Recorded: 6.79,mm
